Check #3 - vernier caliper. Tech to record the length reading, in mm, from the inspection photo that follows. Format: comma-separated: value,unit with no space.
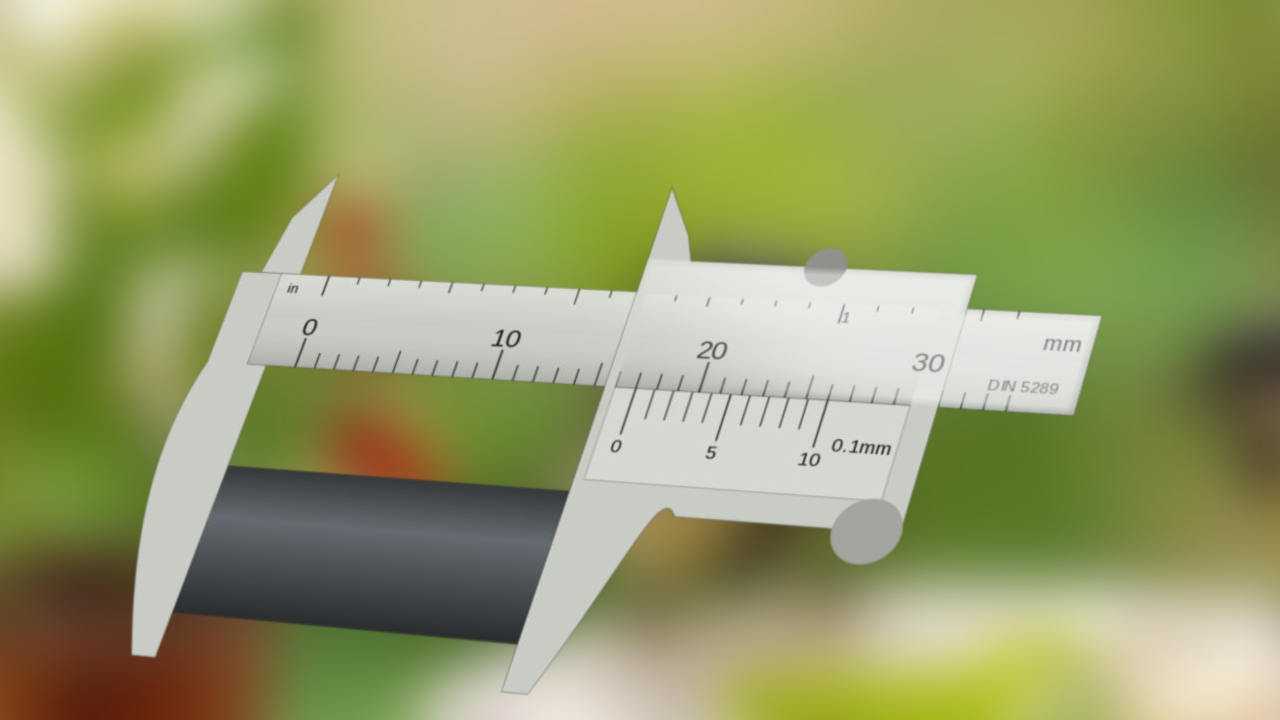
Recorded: 17.0,mm
